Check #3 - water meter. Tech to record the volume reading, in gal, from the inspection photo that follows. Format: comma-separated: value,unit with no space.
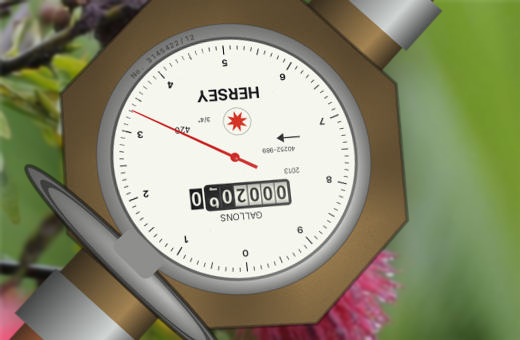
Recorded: 2063.3,gal
